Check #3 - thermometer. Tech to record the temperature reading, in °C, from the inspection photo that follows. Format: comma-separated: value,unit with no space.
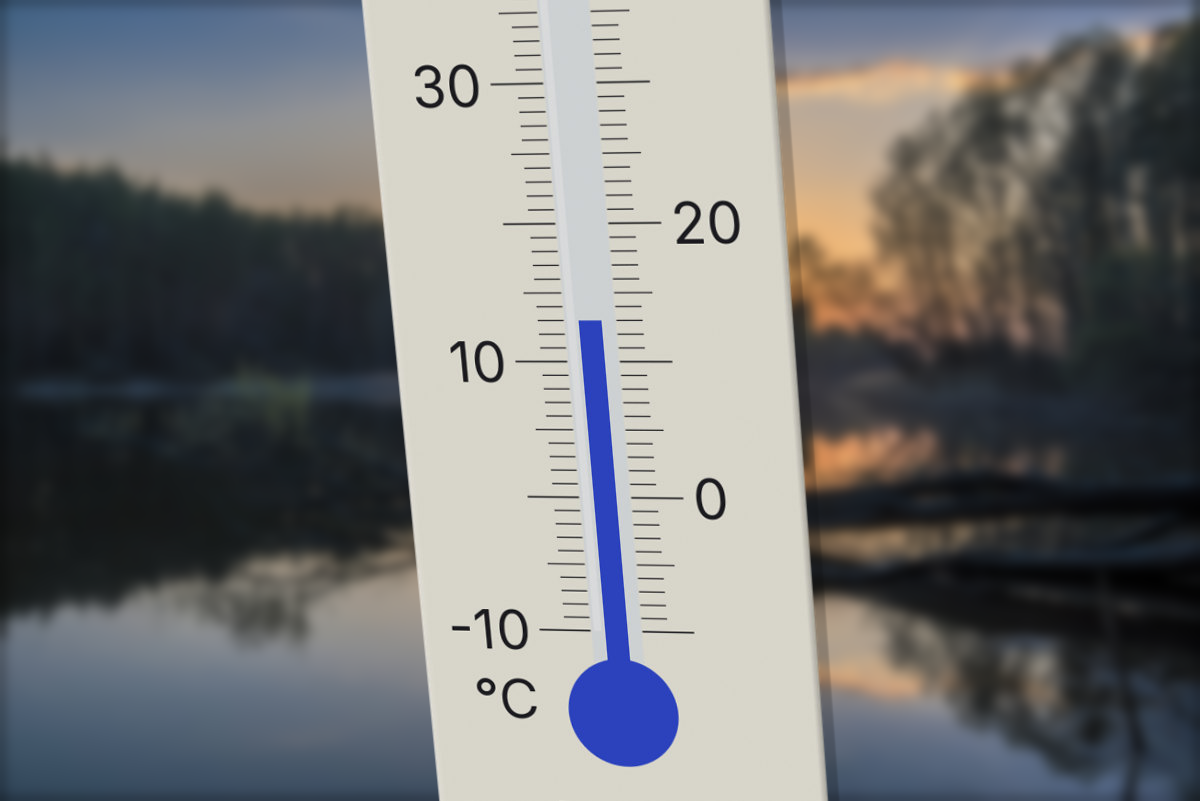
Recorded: 13,°C
